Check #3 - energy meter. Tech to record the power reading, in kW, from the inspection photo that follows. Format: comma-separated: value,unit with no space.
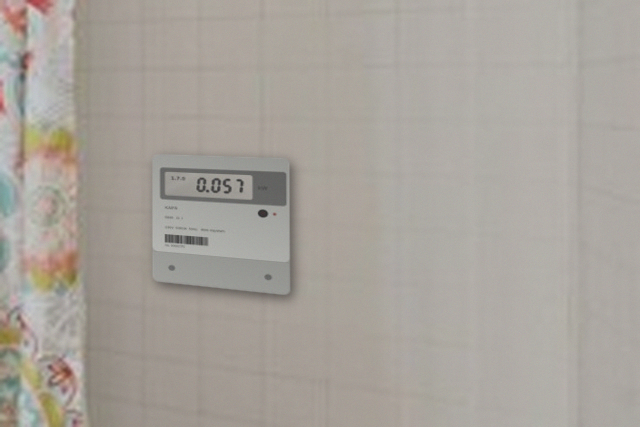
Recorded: 0.057,kW
